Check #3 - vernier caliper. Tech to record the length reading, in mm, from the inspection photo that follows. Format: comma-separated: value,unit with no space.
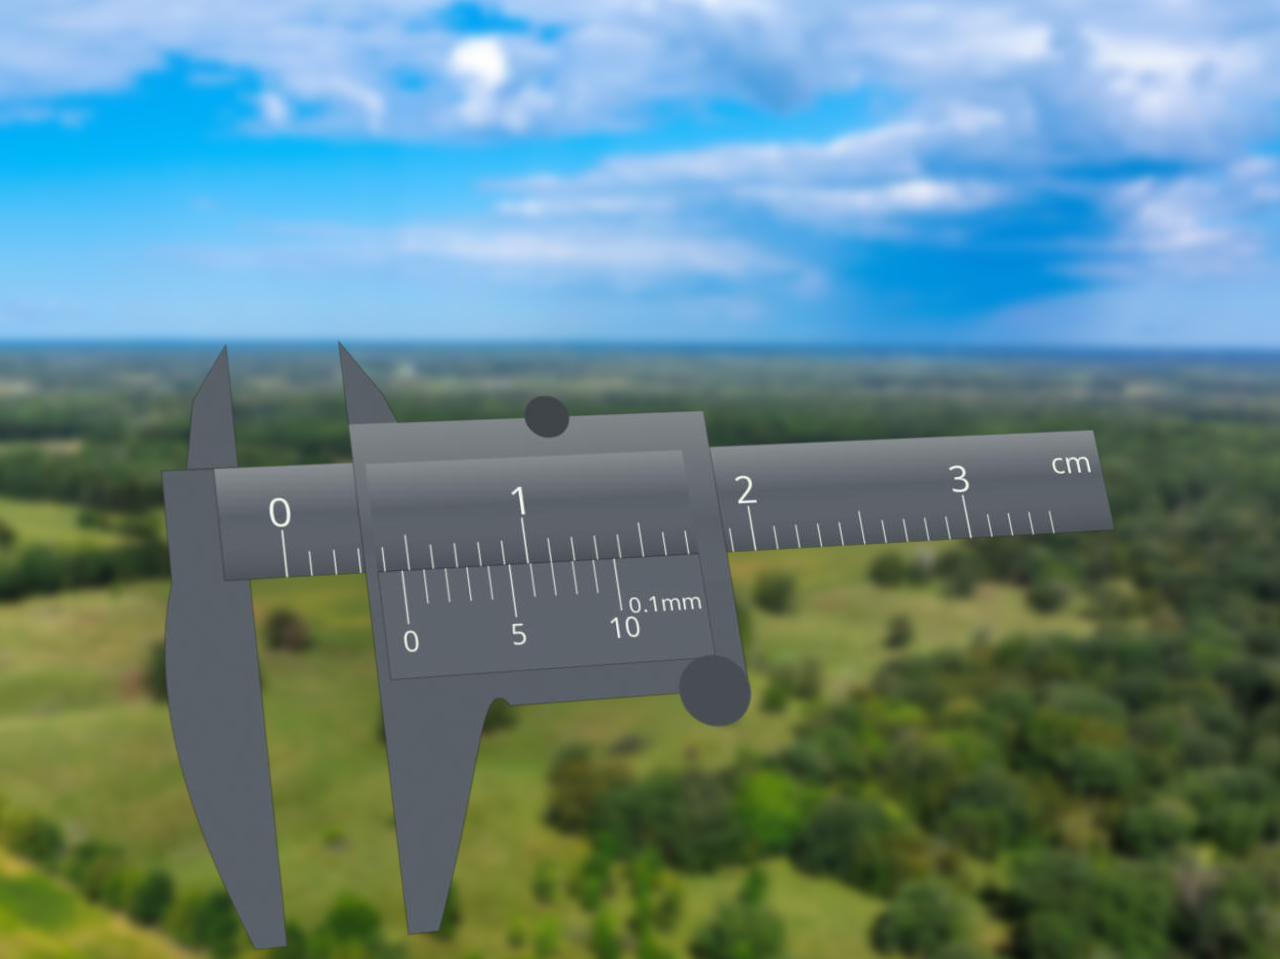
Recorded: 4.7,mm
